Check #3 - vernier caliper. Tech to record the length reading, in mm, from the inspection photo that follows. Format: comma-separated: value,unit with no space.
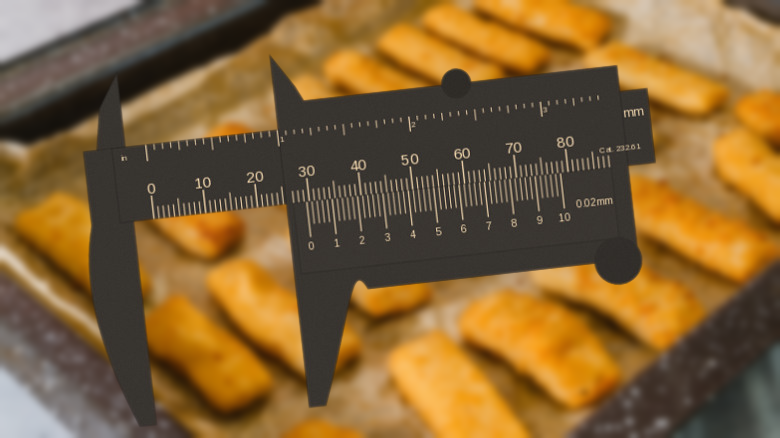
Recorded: 29.5,mm
